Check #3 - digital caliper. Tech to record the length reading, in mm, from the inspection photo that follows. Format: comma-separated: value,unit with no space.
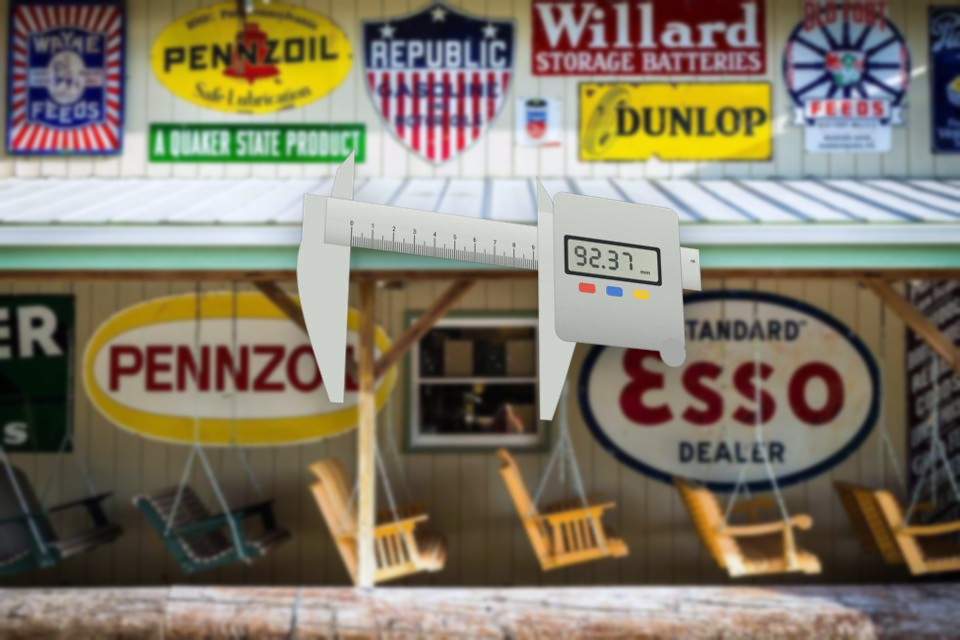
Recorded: 92.37,mm
